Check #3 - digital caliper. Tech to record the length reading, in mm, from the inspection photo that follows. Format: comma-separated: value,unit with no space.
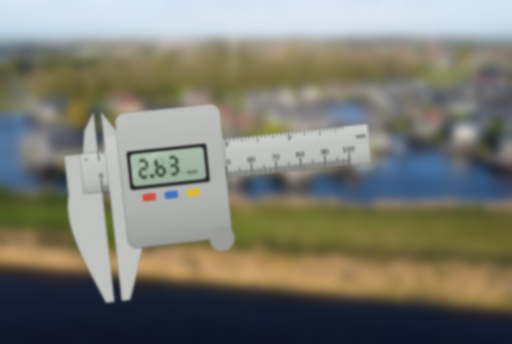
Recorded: 2.63,mm
